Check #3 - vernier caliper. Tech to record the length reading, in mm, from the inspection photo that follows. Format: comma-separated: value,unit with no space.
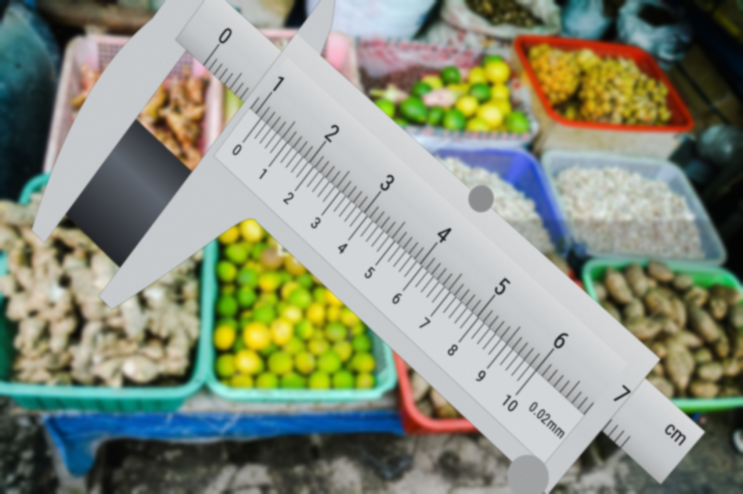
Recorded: 11.0,mm
